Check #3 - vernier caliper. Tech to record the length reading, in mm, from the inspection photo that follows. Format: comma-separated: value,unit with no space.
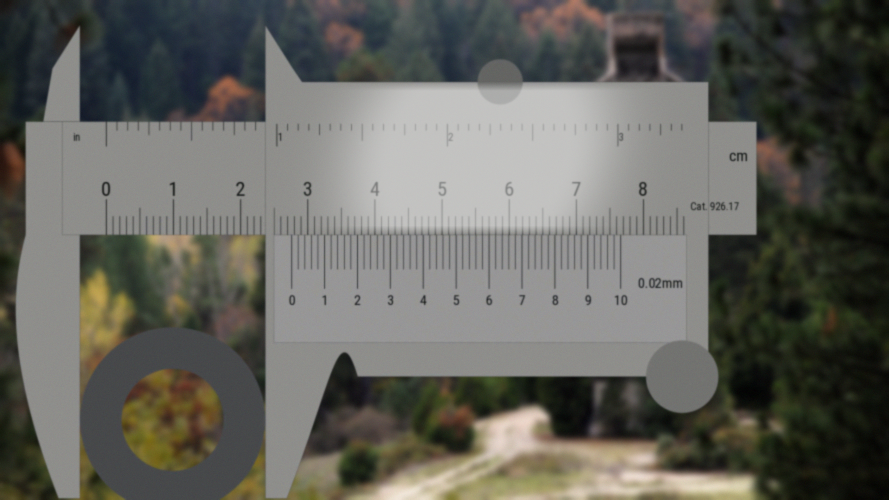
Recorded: 27.6,mm
